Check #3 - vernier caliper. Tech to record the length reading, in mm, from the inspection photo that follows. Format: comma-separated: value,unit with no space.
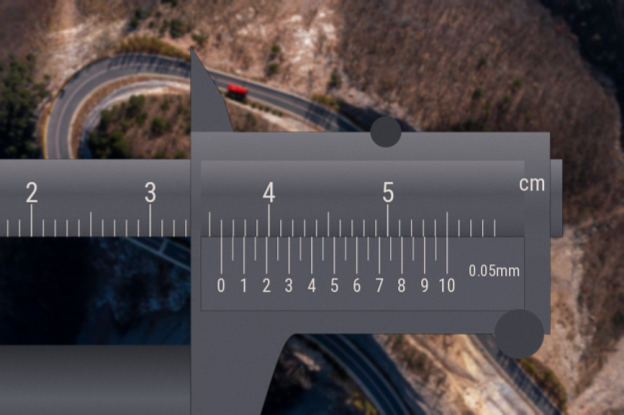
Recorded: 36.0,mm
